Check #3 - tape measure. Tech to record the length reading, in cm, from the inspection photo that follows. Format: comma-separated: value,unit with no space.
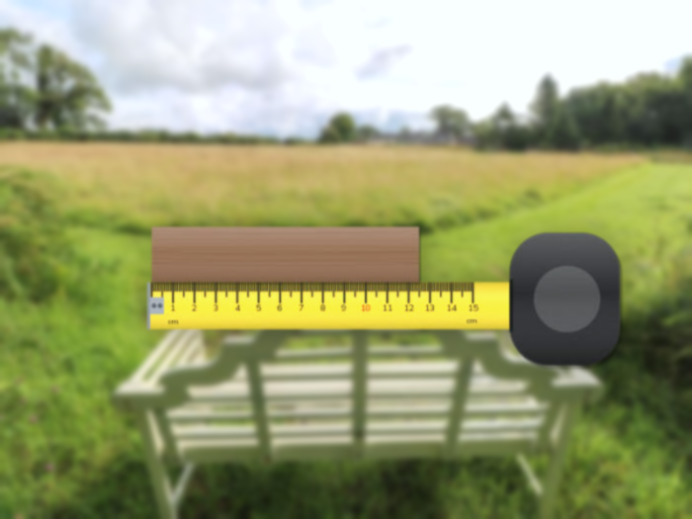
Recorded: 12.5,cm
